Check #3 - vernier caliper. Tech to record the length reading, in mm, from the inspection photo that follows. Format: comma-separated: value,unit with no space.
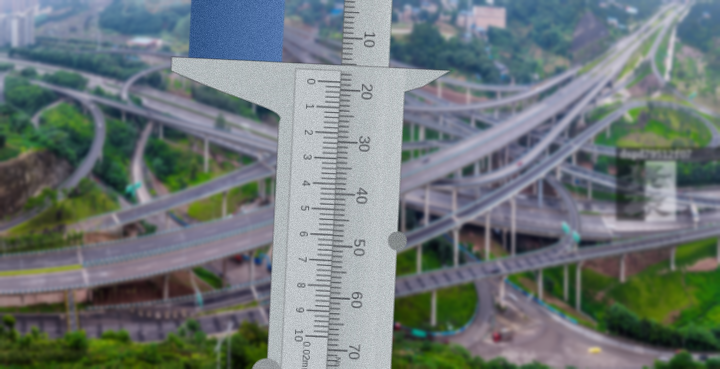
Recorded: 18.5,mm
